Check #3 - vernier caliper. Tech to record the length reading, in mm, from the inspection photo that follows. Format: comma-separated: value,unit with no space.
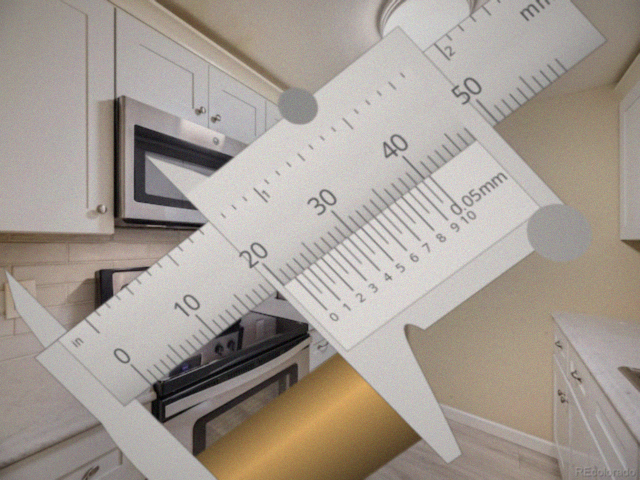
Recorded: 21.6,mm
